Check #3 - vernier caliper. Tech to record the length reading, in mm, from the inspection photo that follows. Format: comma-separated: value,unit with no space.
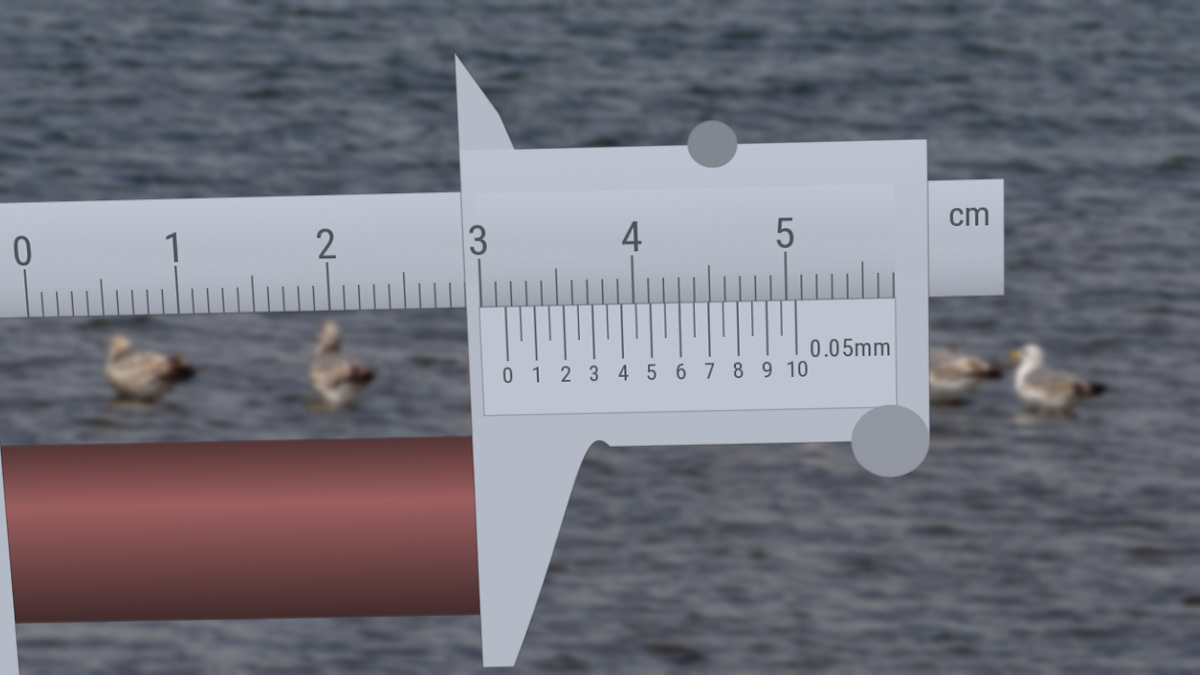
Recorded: 31.6,mm
